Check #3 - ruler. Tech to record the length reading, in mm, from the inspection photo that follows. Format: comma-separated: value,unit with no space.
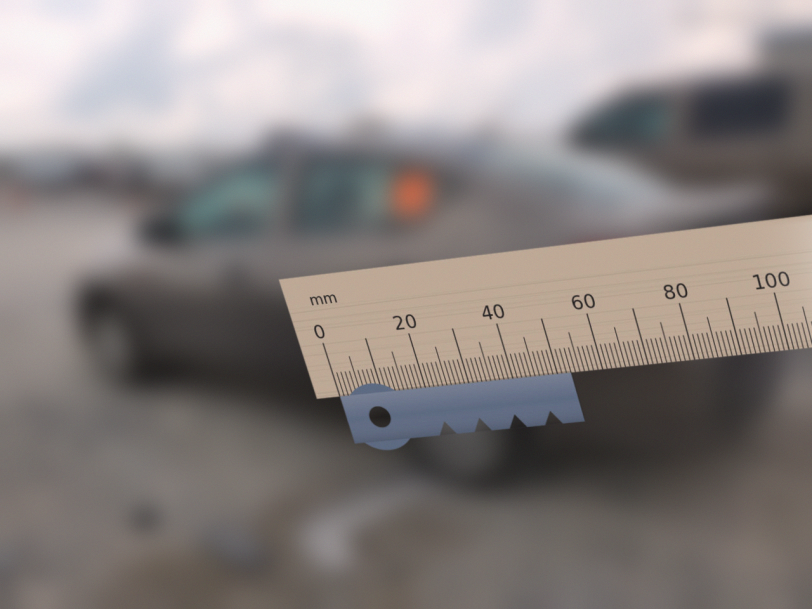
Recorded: 53,mm
